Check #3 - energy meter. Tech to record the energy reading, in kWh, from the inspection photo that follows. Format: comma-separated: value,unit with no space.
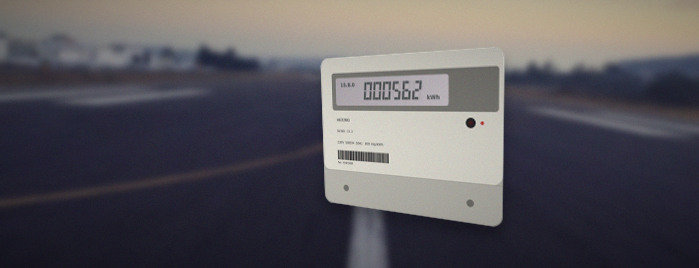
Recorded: 562,kWh
